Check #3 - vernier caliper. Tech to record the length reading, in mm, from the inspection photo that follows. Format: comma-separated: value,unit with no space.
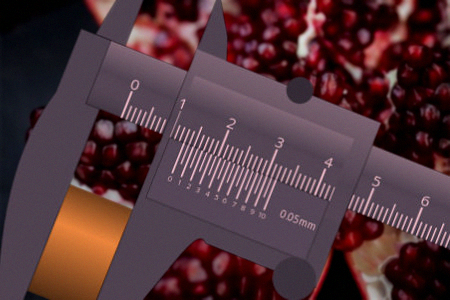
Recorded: 13.0,mm
